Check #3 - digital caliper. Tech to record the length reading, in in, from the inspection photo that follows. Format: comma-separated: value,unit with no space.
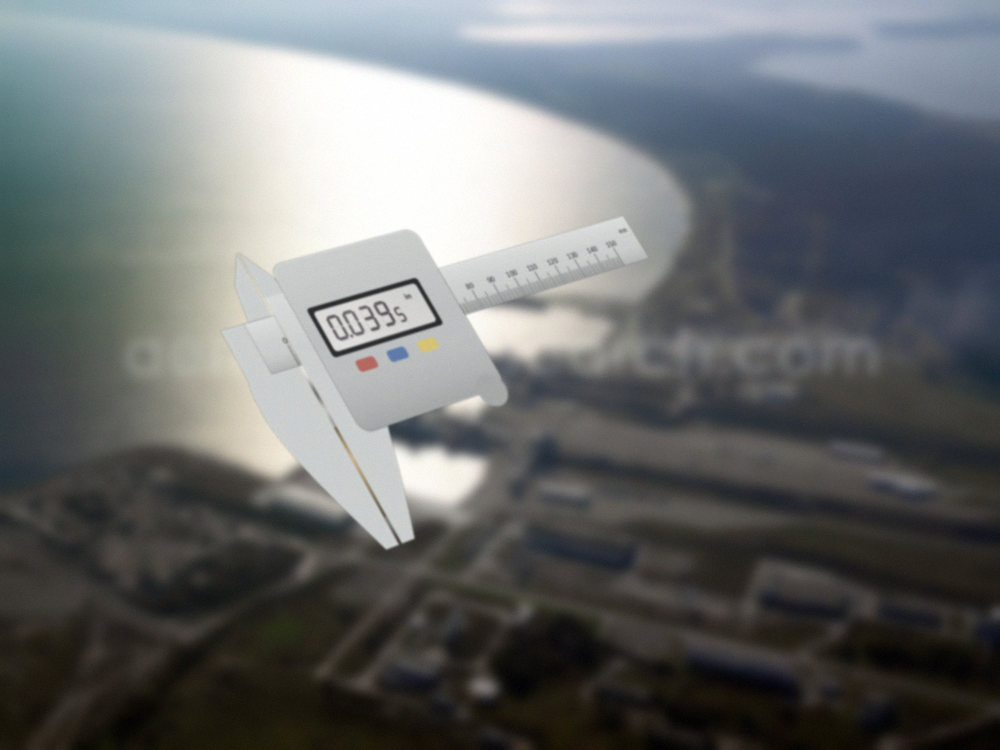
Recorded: 0.0395,in
